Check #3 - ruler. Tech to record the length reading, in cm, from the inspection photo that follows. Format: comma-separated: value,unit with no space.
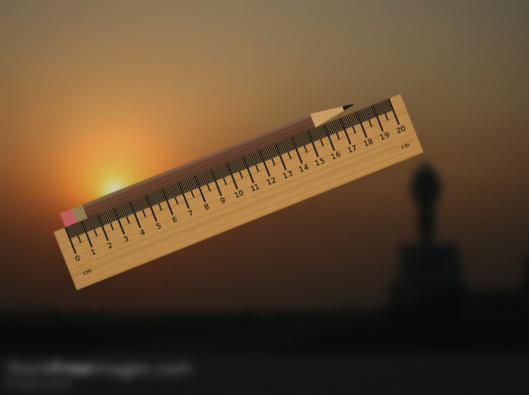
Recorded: 18,cm
